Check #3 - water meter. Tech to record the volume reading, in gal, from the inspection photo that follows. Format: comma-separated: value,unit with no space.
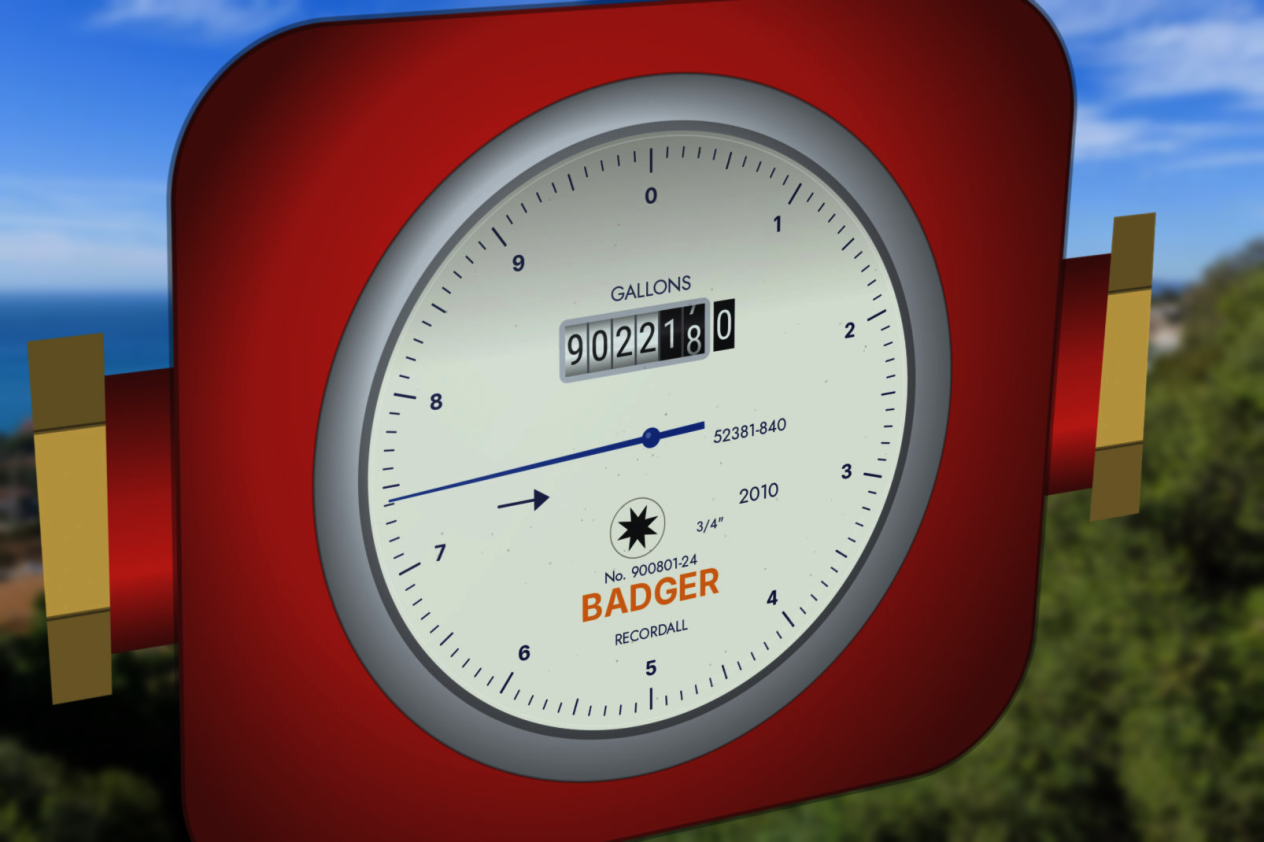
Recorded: 9022177.4,gal
